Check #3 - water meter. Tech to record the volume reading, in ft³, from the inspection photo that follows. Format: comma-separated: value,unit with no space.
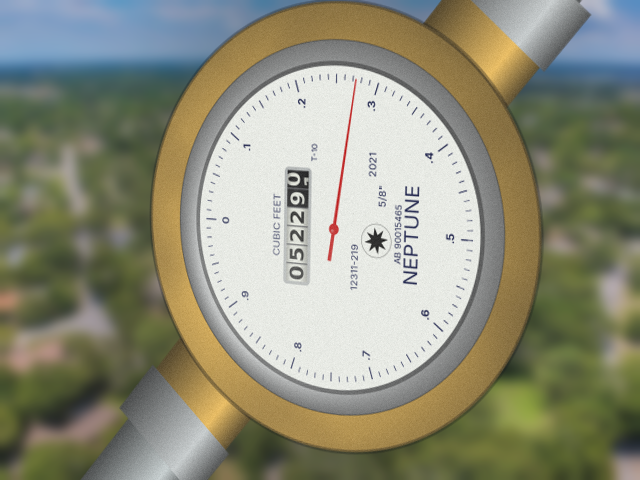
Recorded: 52290.27,ft³
